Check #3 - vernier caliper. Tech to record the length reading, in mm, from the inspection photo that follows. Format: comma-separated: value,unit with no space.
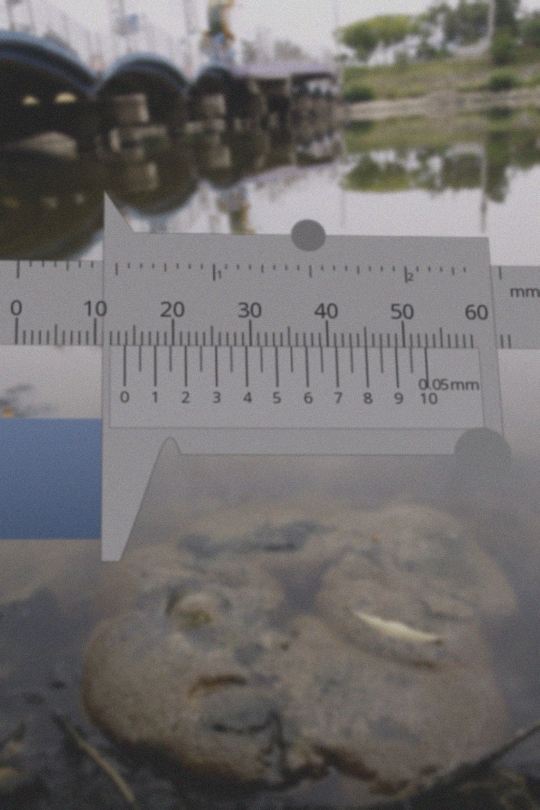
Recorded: 13.8,mm
